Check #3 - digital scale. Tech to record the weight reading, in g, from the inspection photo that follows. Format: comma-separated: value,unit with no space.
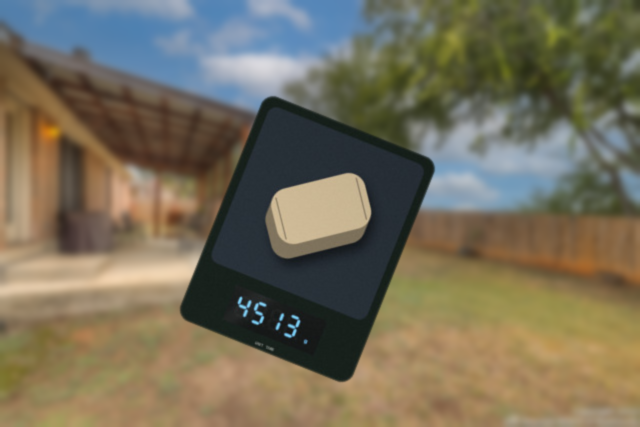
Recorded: 4513,g
